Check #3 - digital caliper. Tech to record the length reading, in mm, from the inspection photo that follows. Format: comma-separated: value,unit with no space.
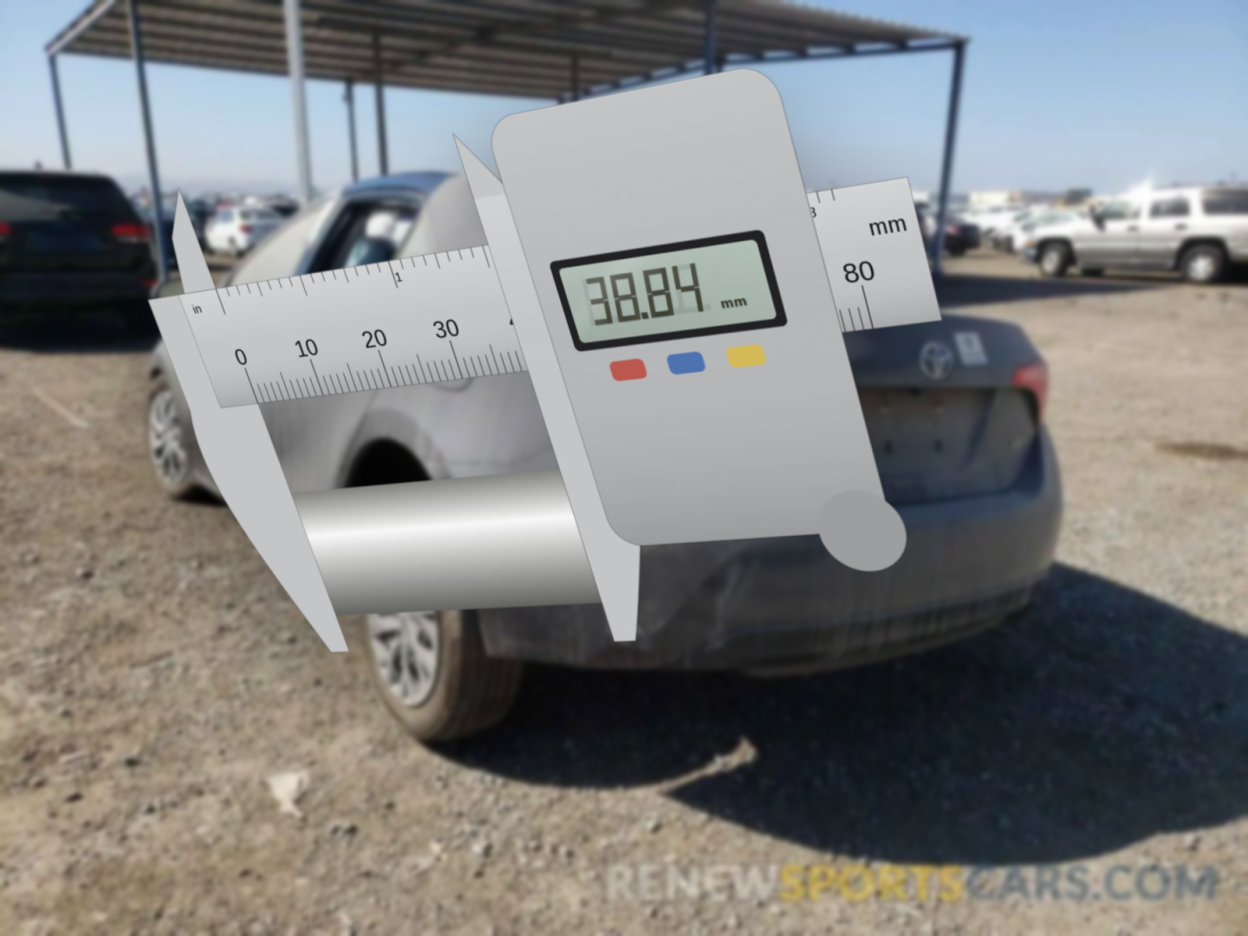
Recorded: 38.84,mm
